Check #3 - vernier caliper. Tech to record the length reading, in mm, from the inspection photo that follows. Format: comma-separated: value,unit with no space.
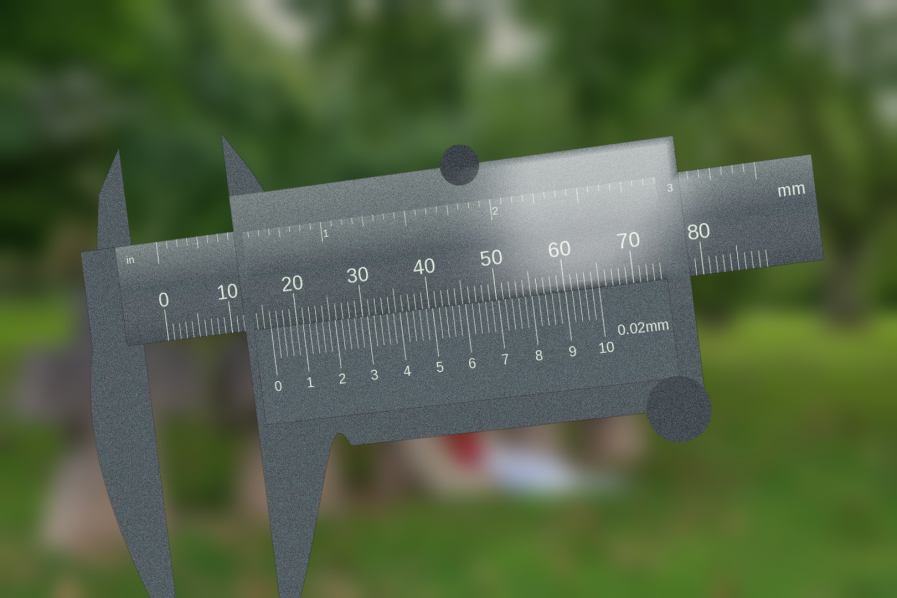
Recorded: 16.0,mm
